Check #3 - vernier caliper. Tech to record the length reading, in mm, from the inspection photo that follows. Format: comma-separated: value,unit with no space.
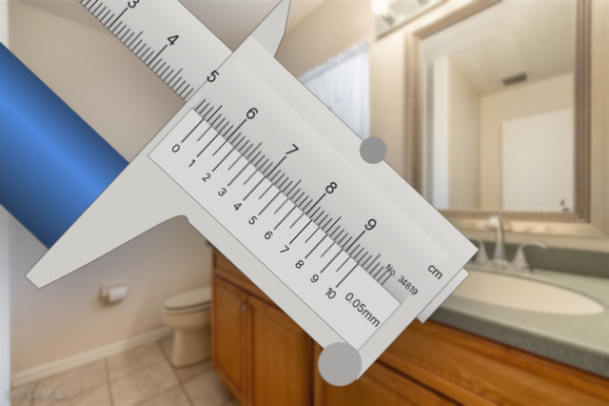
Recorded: 54.2,mm
